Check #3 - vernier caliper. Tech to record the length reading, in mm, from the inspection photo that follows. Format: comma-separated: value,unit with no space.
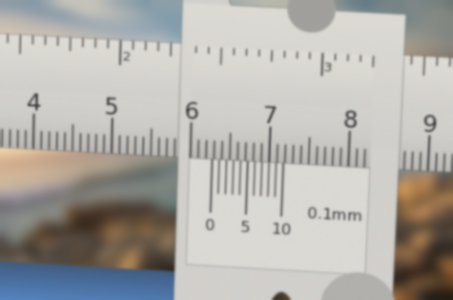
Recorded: 62.8,mm
